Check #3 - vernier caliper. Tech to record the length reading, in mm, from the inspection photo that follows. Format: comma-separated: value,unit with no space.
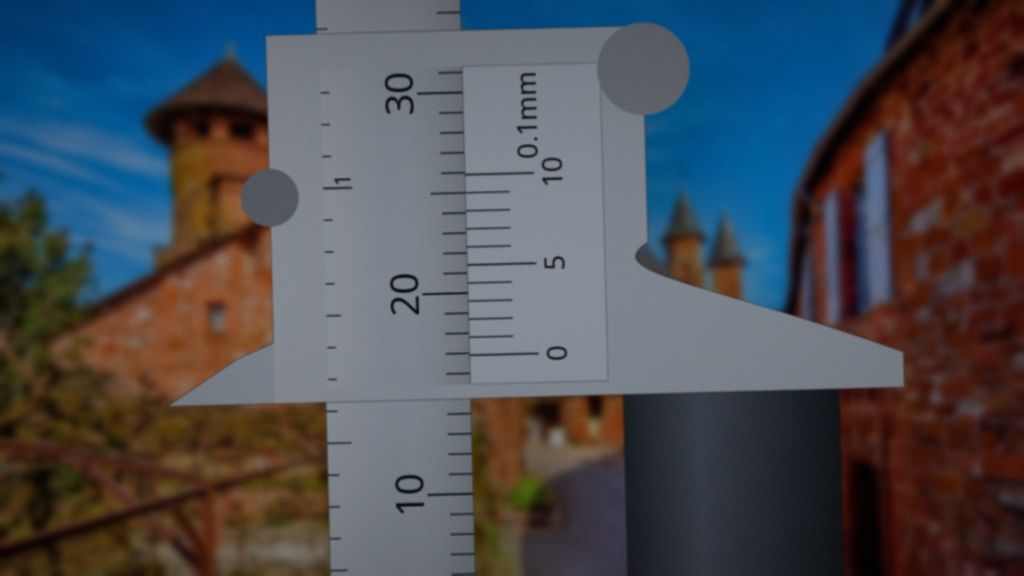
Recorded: 16.9,mm
